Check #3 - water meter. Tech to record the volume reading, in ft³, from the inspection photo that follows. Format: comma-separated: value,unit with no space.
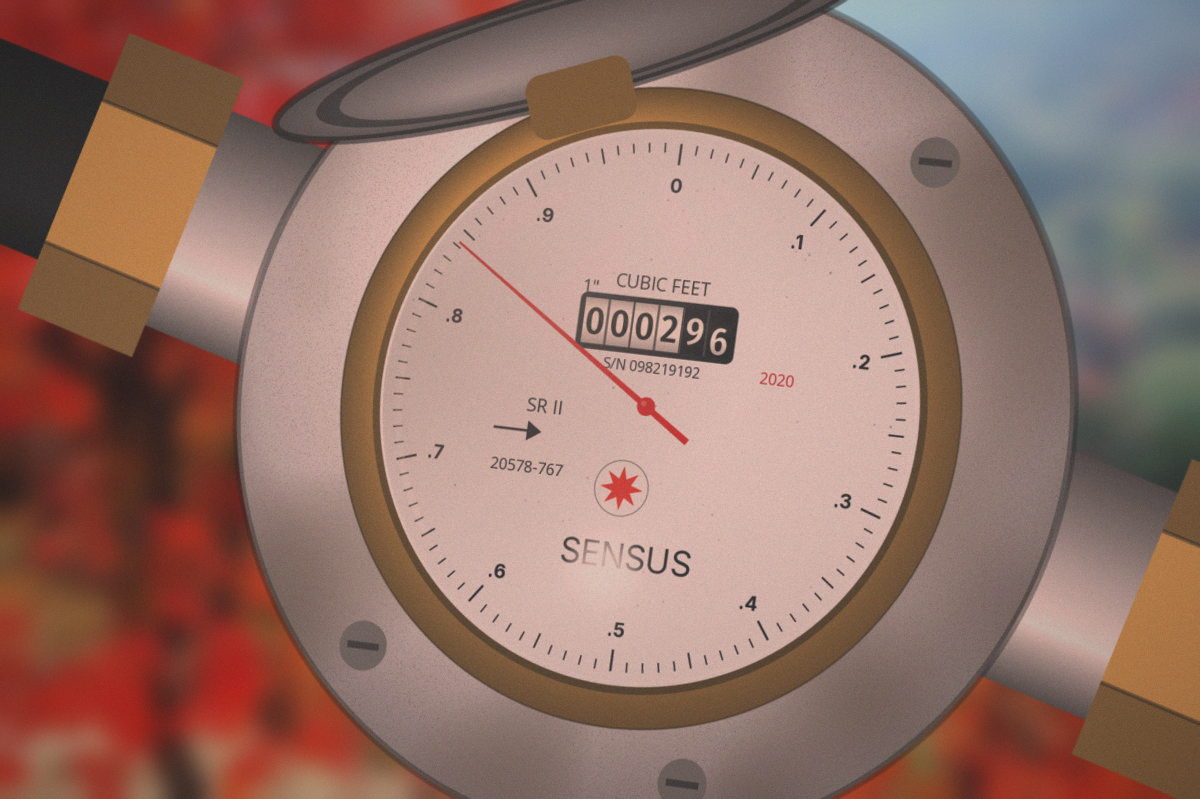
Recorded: 295.84,ft³
